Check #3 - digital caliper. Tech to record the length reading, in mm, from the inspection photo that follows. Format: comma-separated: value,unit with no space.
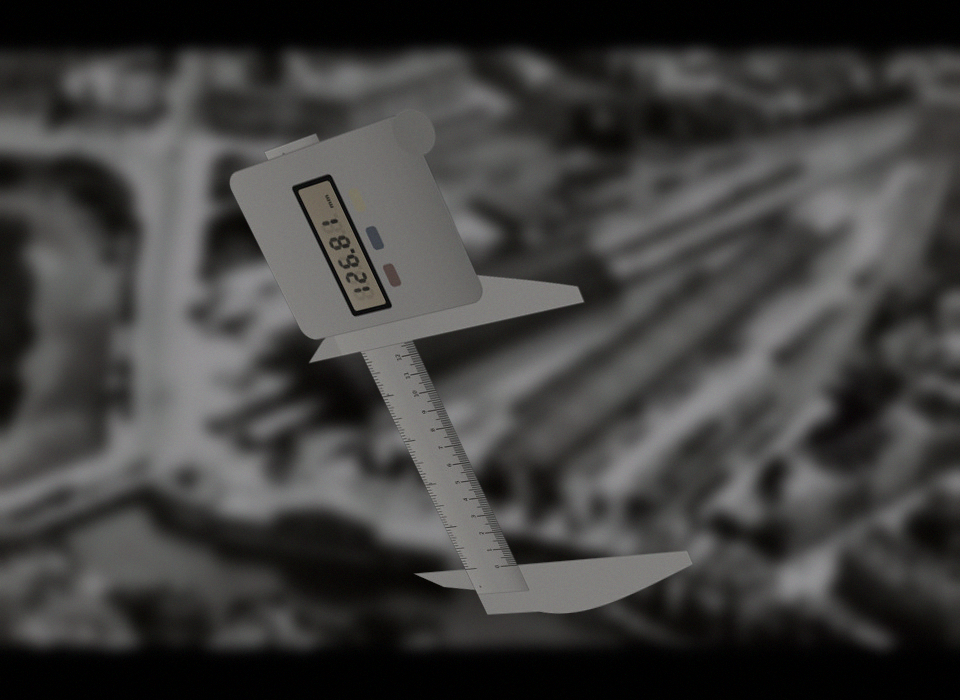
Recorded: 126.81,mm
